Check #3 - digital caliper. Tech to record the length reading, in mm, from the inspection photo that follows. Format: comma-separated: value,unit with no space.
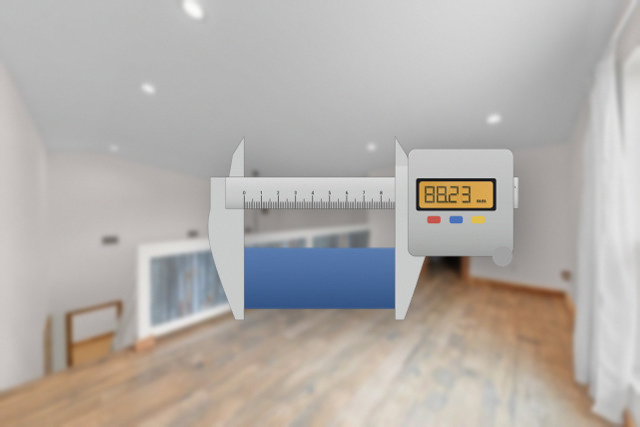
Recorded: 88.23,mm
